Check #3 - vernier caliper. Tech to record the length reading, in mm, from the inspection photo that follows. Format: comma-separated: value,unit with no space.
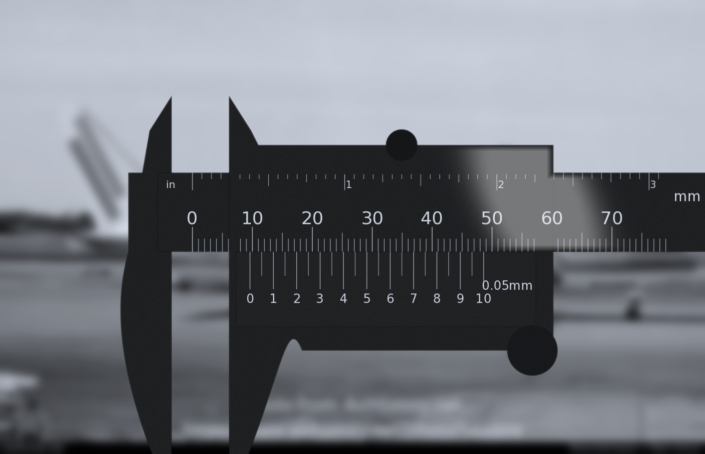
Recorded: 9.6,mm
